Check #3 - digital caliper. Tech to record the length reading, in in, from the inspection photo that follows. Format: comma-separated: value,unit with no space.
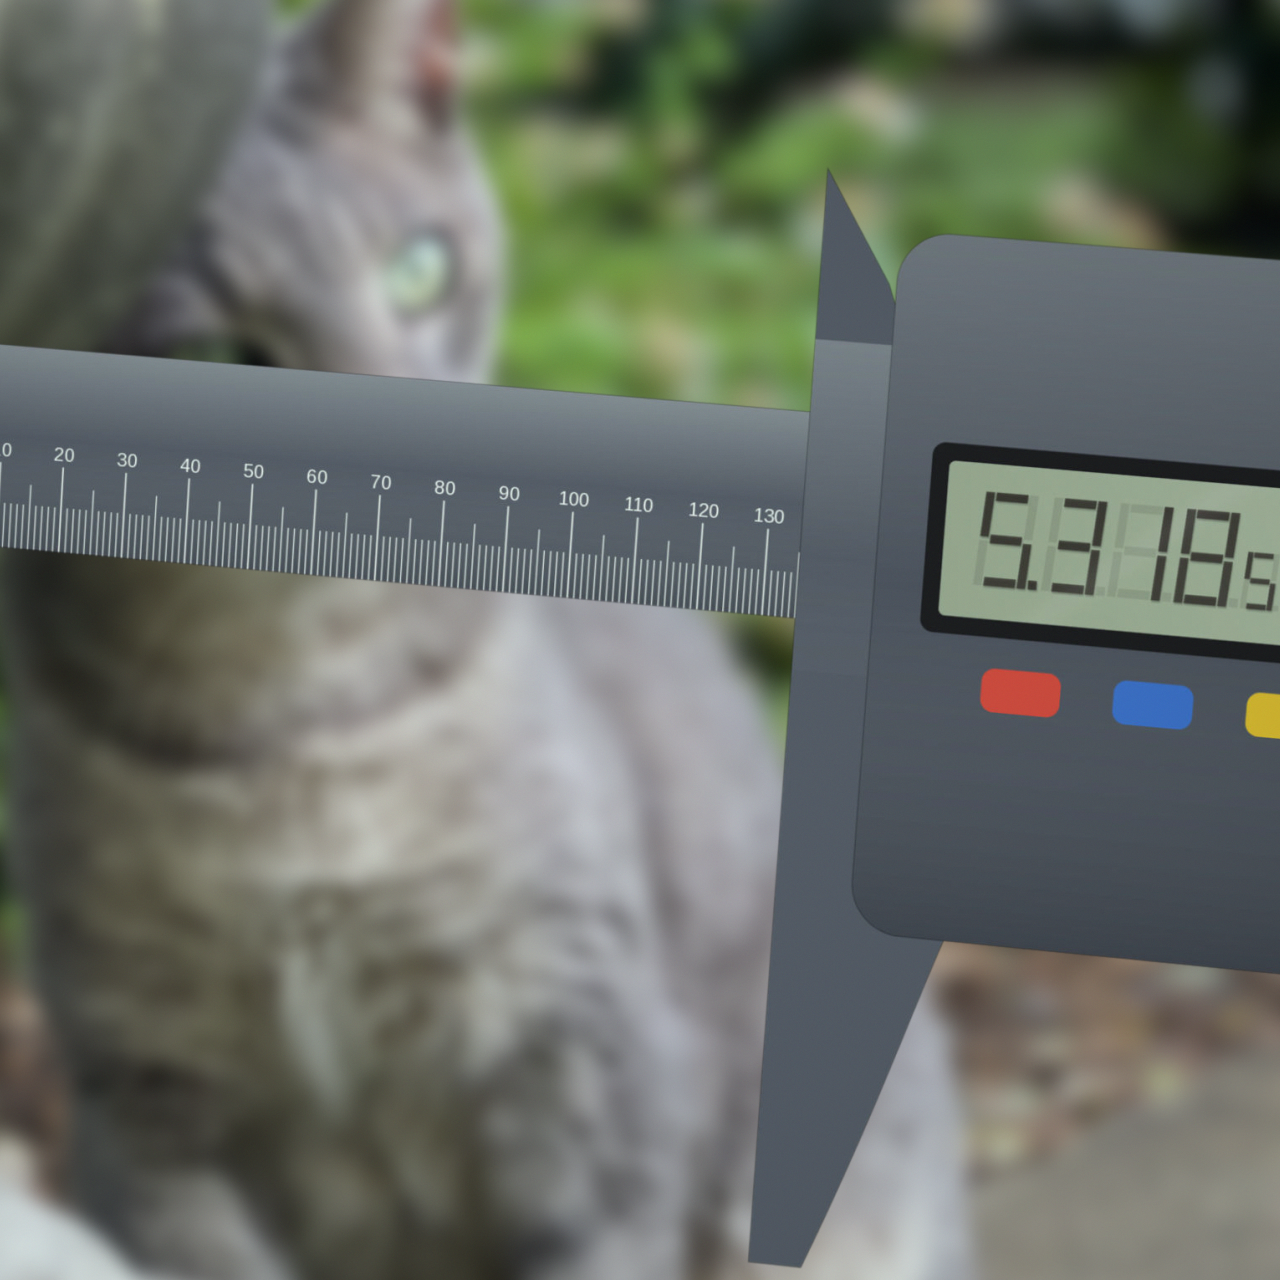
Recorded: 5.3185,in
